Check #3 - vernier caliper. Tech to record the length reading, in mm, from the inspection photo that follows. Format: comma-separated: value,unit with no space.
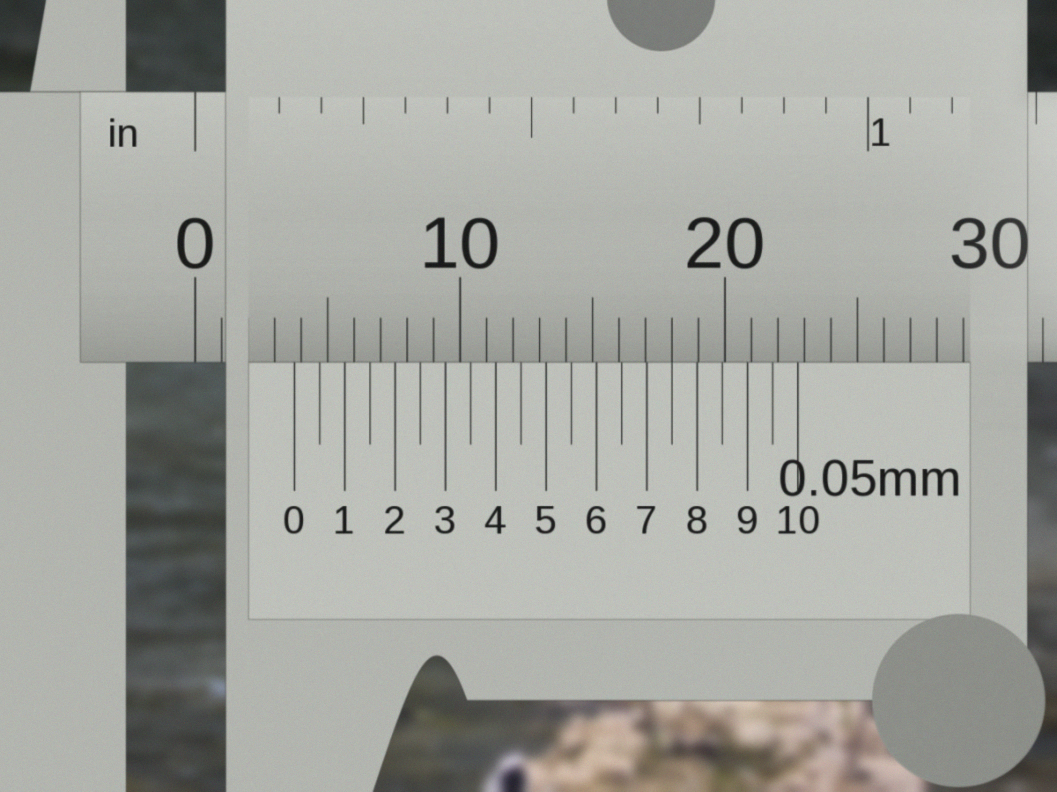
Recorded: 3.75,mm
